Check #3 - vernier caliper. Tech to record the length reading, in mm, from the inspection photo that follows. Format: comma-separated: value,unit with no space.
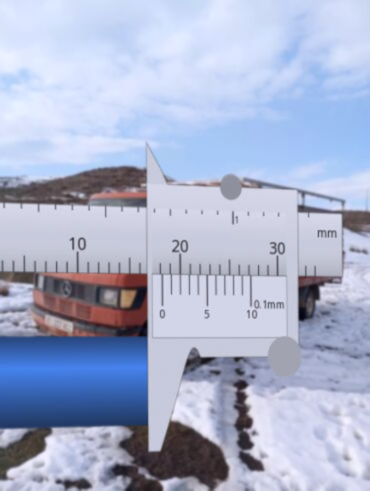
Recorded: 18.2,mm
